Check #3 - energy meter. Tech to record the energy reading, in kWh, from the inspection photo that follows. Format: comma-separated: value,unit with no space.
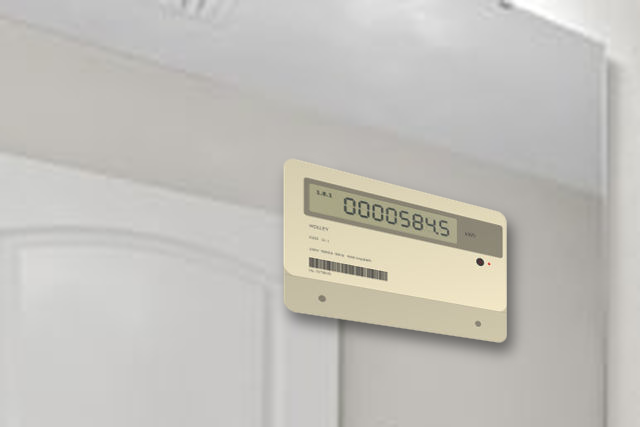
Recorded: 584.5,kWh
